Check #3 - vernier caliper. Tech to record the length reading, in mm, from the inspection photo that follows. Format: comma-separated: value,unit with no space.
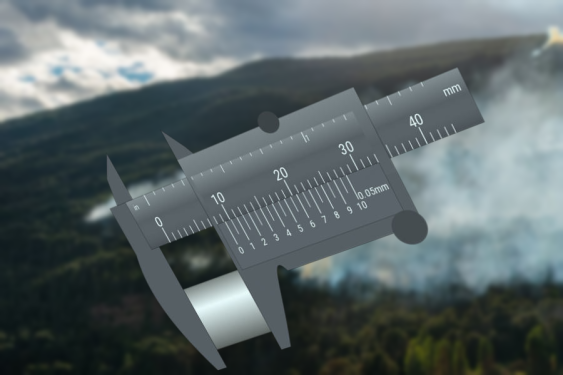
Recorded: 9.2,mm
